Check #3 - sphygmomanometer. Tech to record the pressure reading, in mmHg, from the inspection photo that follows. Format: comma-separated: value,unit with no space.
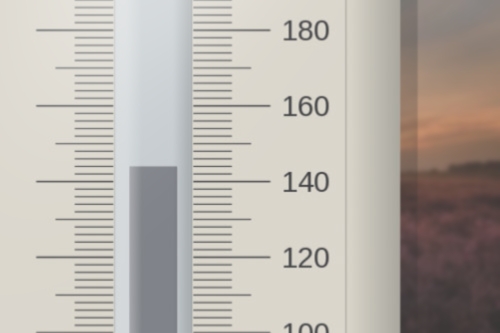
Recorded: 144,mmHg
